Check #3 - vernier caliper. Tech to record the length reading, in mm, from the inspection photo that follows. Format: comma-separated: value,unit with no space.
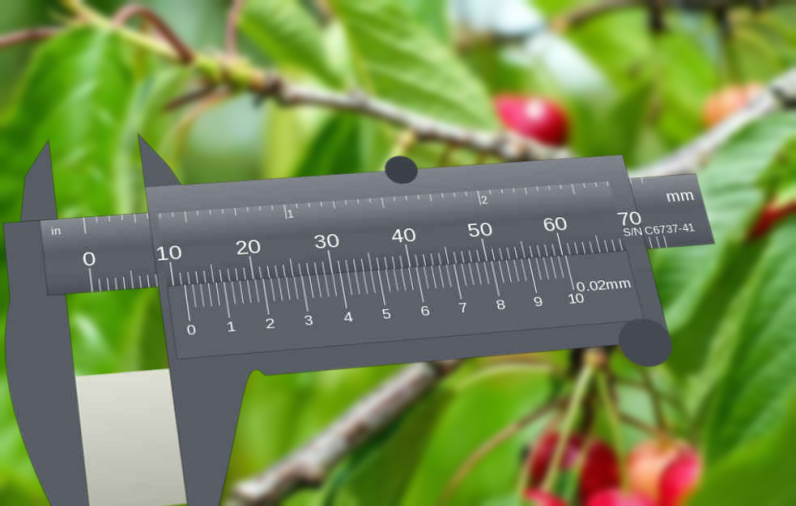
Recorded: 11.4,mm
